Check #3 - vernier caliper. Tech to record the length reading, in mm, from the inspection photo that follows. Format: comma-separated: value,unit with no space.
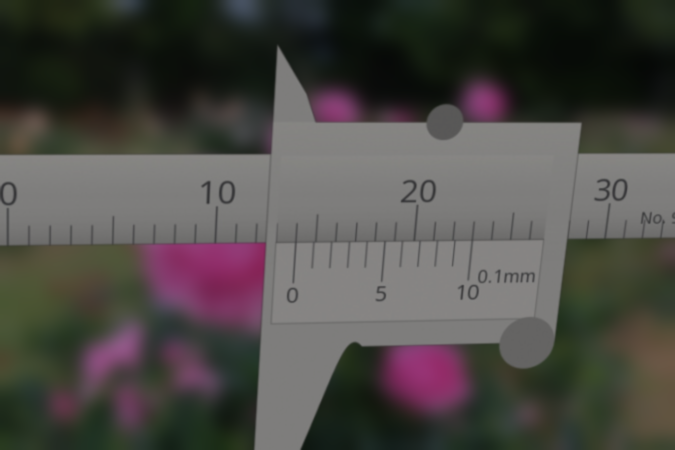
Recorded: 14.0,mm
